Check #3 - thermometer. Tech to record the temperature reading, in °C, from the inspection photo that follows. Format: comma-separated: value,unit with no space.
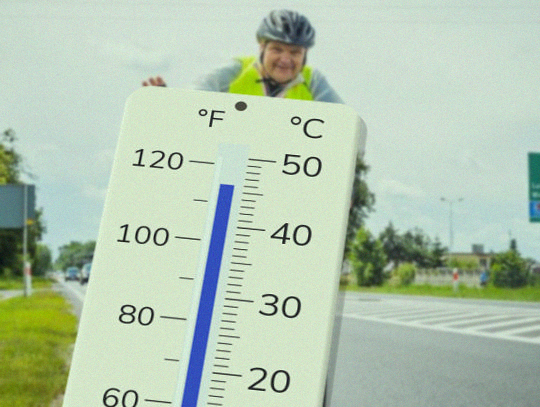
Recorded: 46,°C
